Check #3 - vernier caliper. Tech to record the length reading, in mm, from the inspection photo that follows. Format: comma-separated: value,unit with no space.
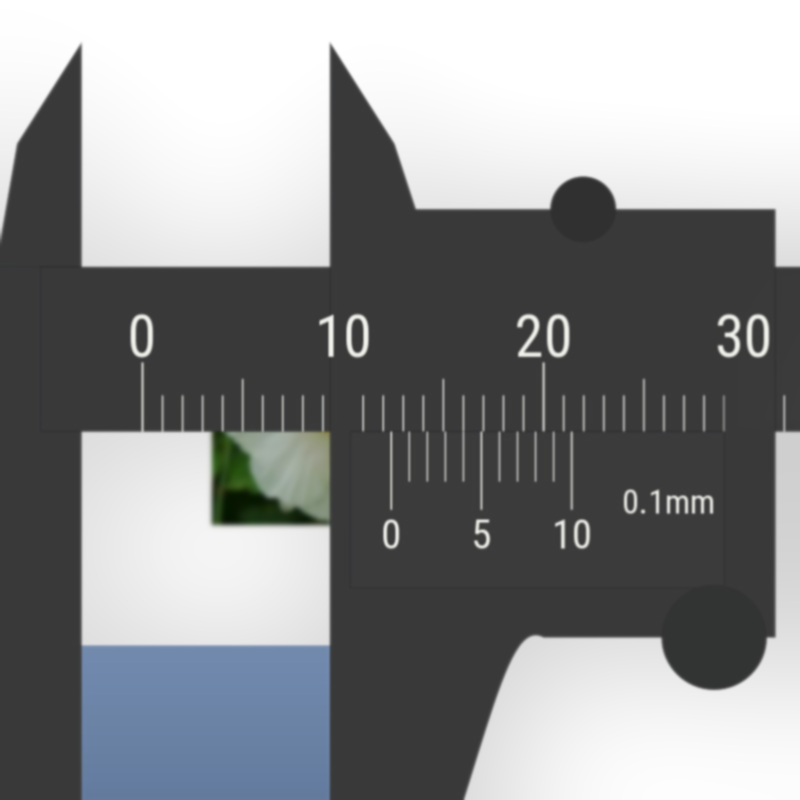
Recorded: 12.4,mm
